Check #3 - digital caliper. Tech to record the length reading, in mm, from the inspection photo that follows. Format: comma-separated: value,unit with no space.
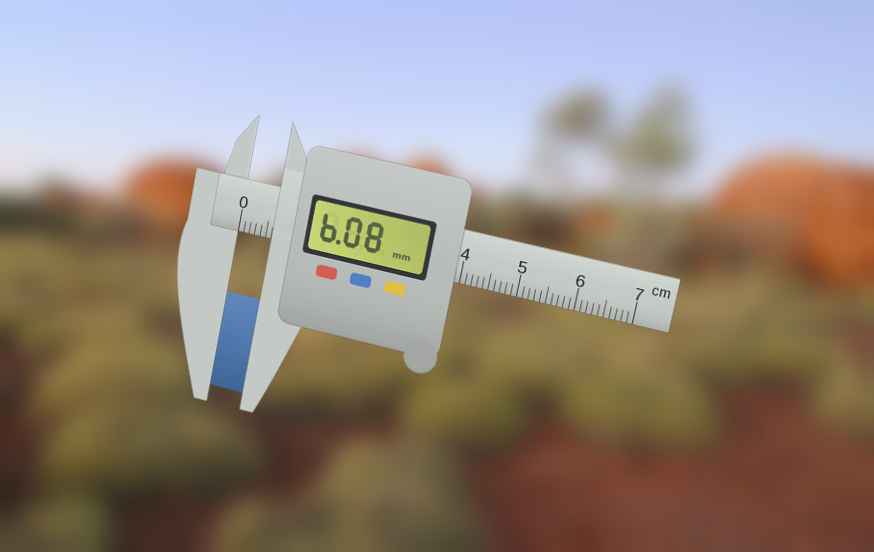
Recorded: 6.08,mm
